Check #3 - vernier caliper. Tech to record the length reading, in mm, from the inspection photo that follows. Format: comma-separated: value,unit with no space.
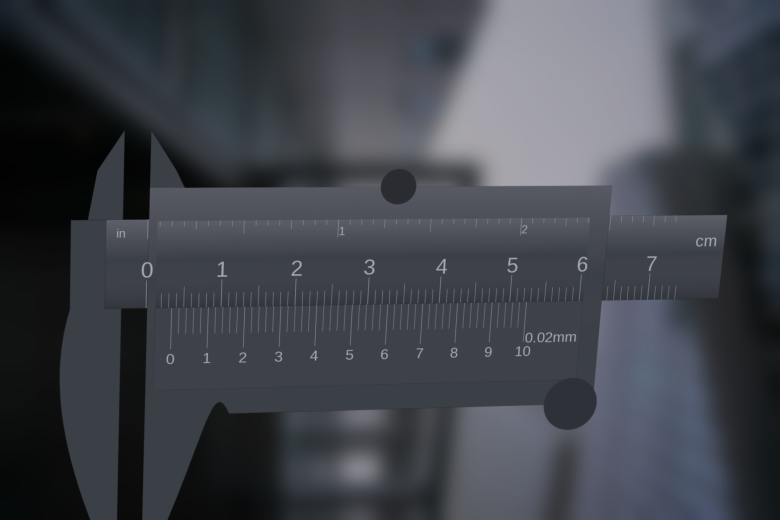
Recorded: 3.4,mm
